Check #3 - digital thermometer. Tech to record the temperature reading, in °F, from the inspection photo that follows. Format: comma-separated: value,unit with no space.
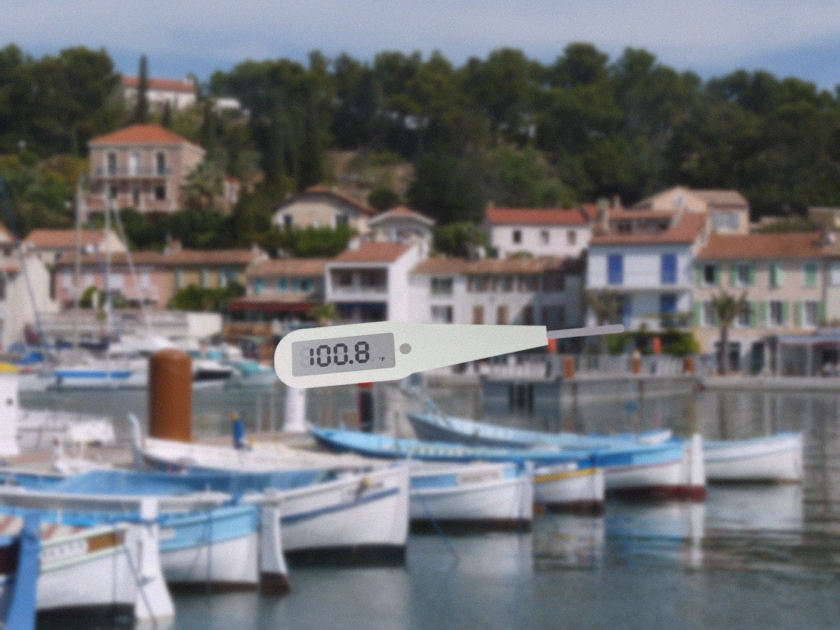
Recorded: 100.8,°F
